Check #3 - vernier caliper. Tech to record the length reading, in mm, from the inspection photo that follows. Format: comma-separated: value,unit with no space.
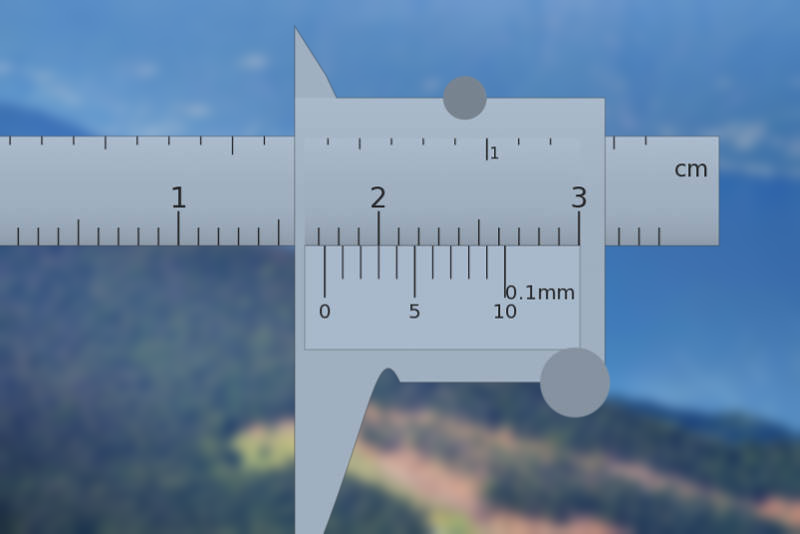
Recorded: 17.3,mm
